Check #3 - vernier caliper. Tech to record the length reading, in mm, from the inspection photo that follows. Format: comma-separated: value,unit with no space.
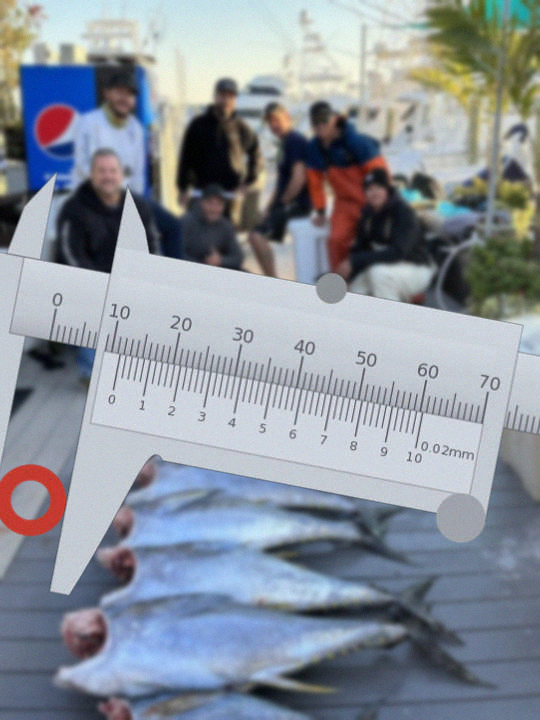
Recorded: 11.4,mm
